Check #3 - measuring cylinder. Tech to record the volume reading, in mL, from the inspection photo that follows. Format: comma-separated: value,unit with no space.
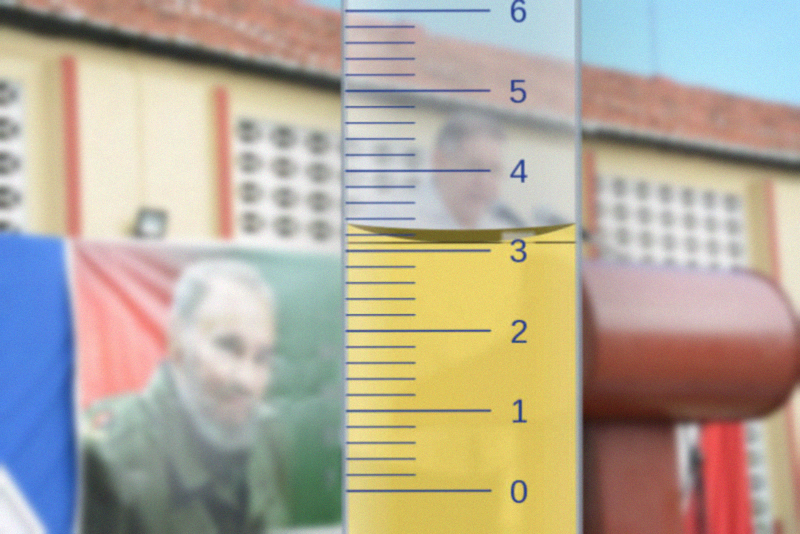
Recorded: 3.1,mL
